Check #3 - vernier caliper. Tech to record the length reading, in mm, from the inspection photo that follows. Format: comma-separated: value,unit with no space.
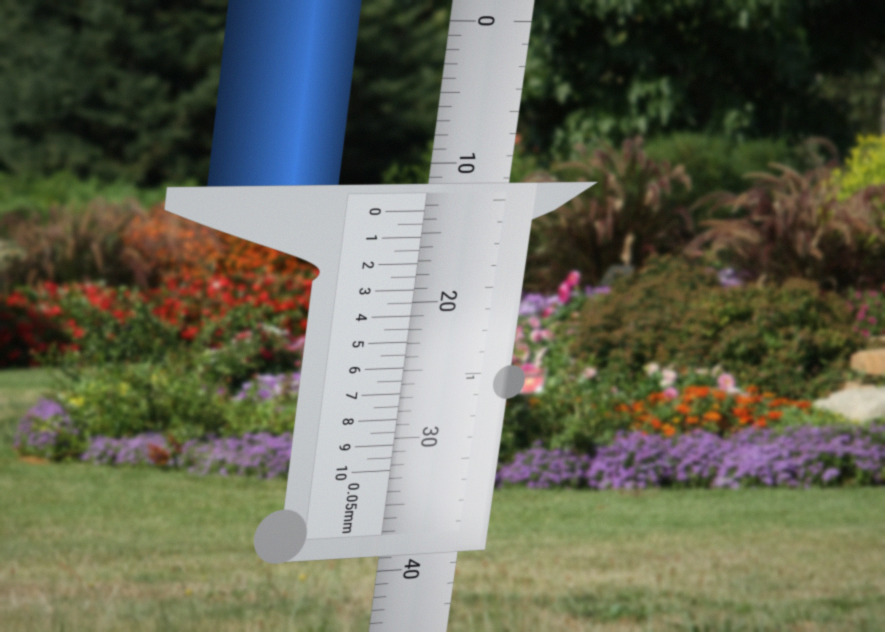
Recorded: 13.4,mm
